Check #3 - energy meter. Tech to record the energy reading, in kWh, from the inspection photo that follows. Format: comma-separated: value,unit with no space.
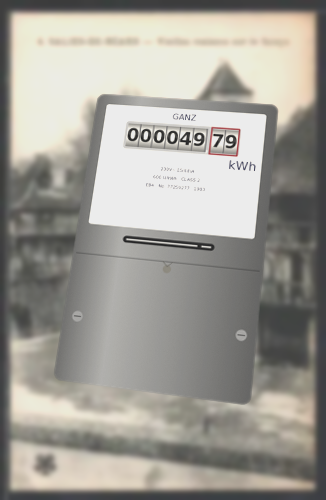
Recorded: 49.79,kWh
